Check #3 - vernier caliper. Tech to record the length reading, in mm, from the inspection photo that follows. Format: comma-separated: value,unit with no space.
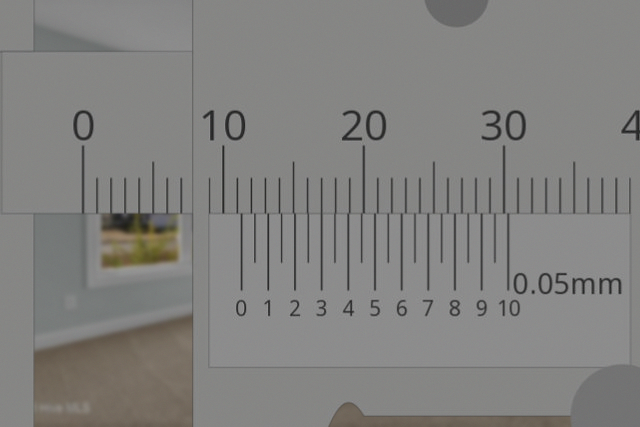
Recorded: 11.3,mm
